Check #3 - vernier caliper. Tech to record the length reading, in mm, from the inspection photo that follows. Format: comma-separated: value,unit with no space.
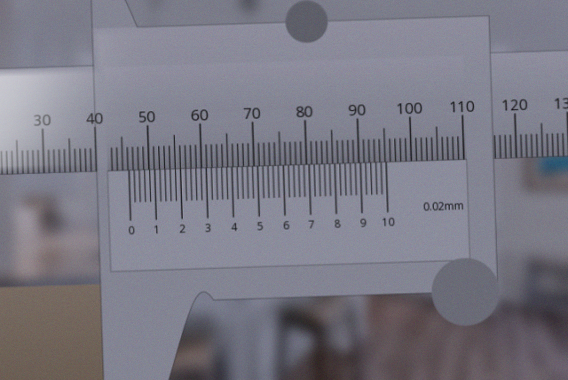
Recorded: 46.2,mm
